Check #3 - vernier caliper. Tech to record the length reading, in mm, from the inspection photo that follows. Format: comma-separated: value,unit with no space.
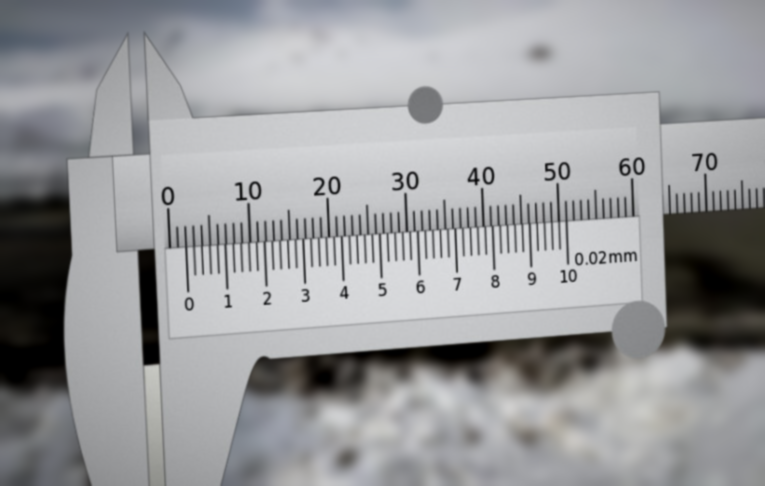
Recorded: 2.0,mm
